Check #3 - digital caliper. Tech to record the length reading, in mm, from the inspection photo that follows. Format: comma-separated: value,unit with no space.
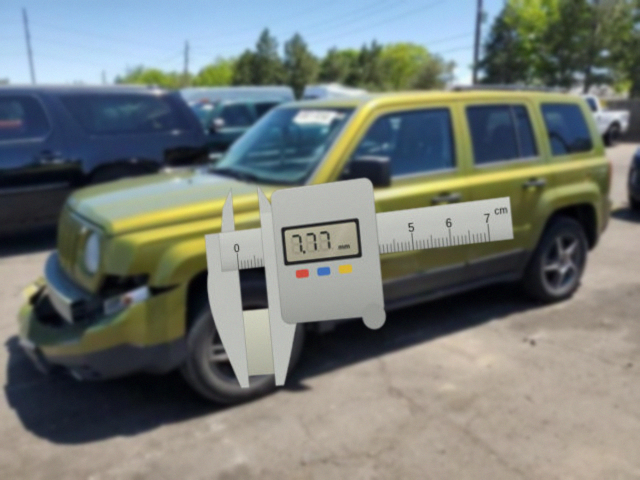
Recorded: 7.77,mm
